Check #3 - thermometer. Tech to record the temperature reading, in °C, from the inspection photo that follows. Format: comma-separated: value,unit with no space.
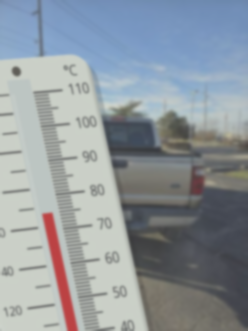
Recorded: 75,°C
